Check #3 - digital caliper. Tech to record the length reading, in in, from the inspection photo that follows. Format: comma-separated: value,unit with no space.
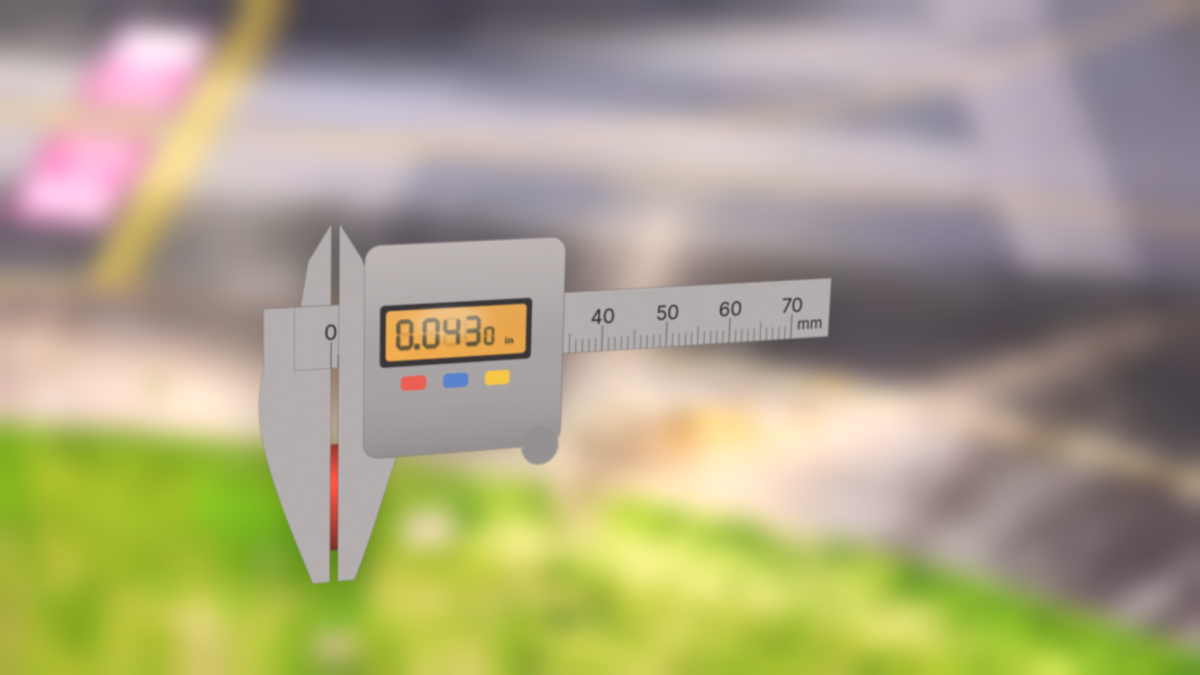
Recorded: 0.0430,in
